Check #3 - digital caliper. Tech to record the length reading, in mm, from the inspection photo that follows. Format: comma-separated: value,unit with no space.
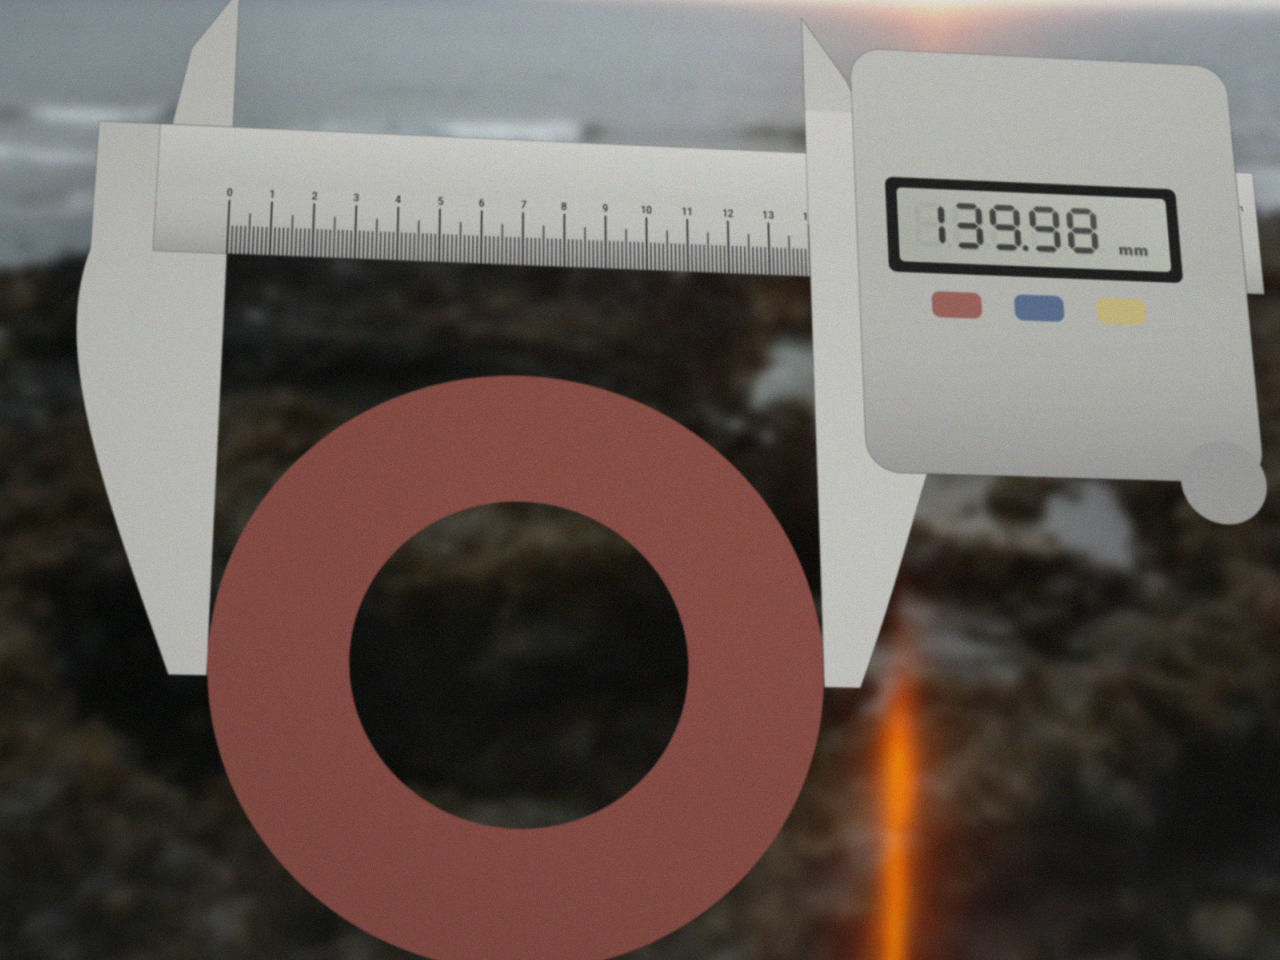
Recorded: 139.98,mm
